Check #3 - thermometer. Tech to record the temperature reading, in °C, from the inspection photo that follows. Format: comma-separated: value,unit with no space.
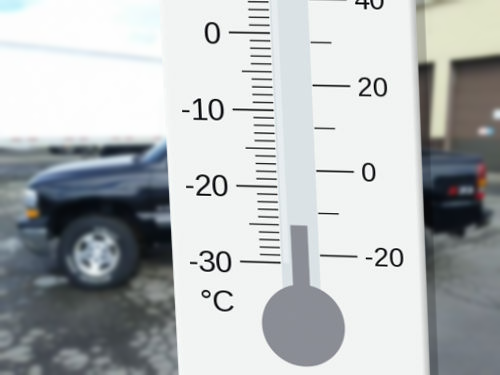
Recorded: -25,°C
